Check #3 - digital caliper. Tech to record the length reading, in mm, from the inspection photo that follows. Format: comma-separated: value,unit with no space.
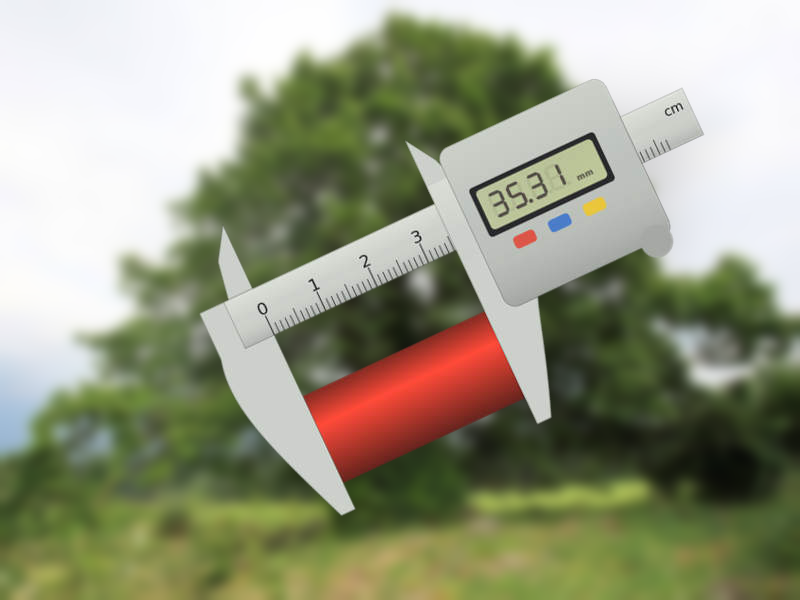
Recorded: 35.31,mm
